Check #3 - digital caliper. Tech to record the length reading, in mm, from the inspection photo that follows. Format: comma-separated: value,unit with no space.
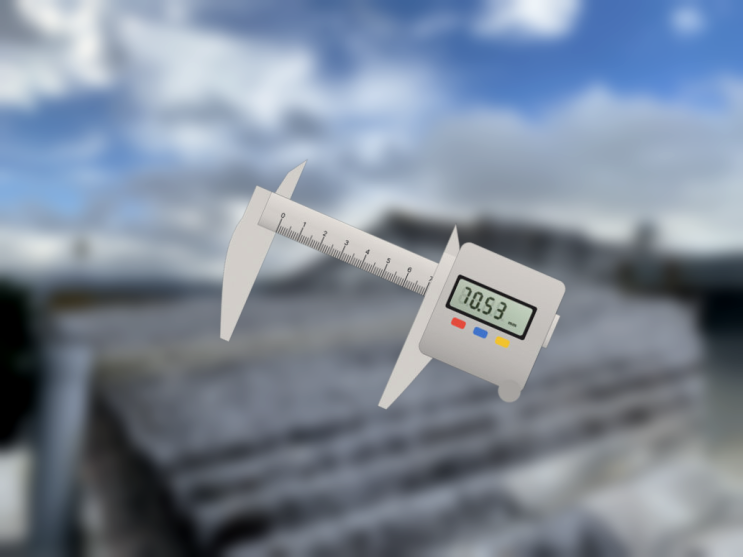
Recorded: 70.53,mm
